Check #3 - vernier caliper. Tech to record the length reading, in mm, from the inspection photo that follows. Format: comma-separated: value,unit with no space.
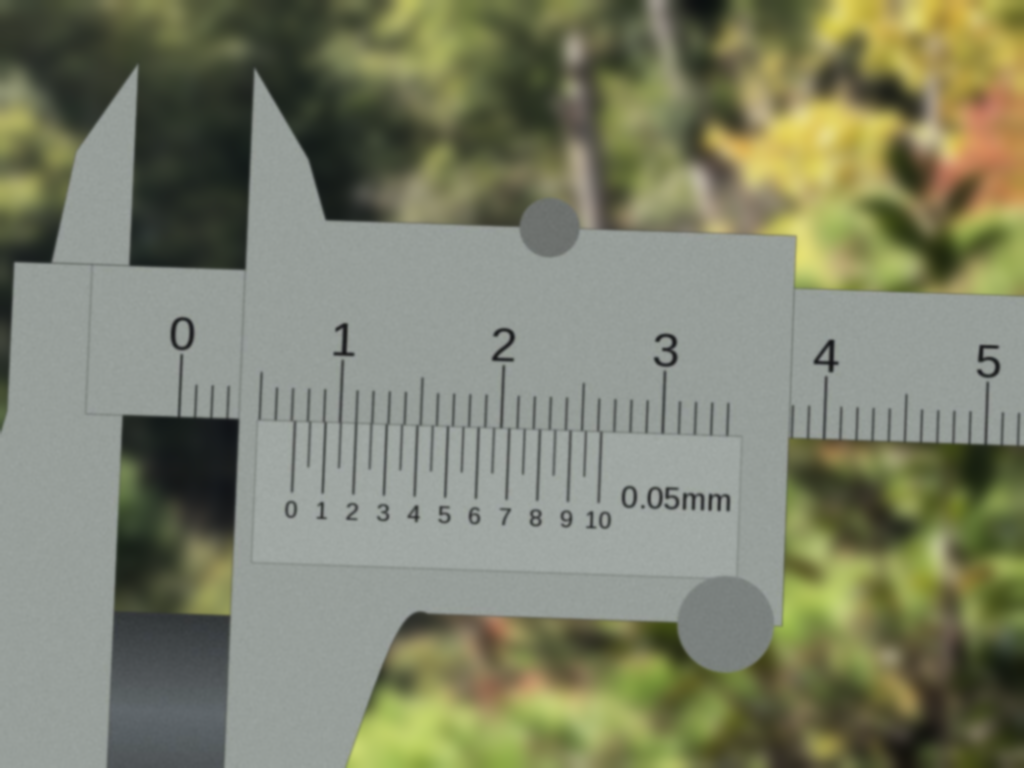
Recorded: 7.2,mm
